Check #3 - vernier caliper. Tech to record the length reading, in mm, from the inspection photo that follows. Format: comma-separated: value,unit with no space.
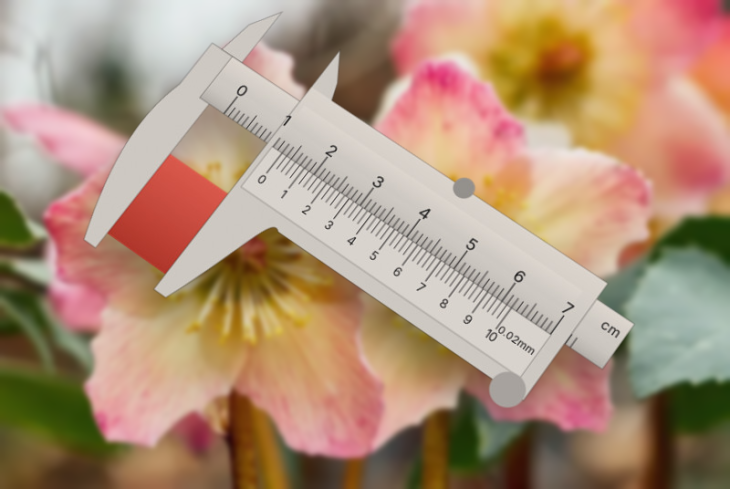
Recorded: 13.0,mm
